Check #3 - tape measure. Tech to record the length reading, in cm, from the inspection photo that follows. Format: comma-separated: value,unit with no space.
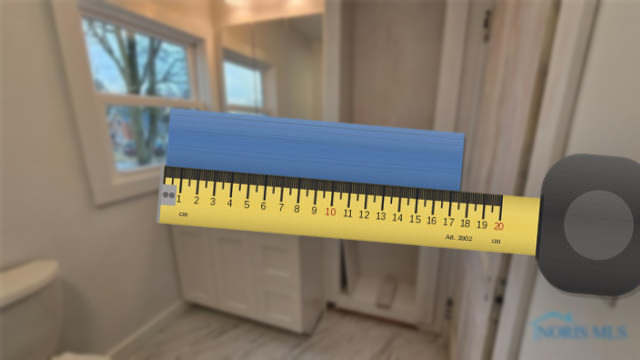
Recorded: 17.5,cm
